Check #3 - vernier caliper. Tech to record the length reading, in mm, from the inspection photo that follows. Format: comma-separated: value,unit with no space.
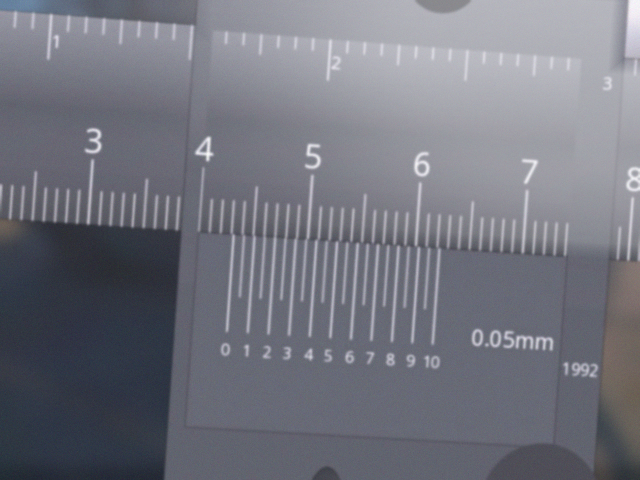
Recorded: 43.2,mm
